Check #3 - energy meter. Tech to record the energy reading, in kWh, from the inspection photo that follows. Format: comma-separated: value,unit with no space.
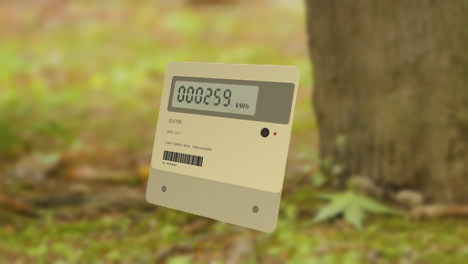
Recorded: 259,kWh
